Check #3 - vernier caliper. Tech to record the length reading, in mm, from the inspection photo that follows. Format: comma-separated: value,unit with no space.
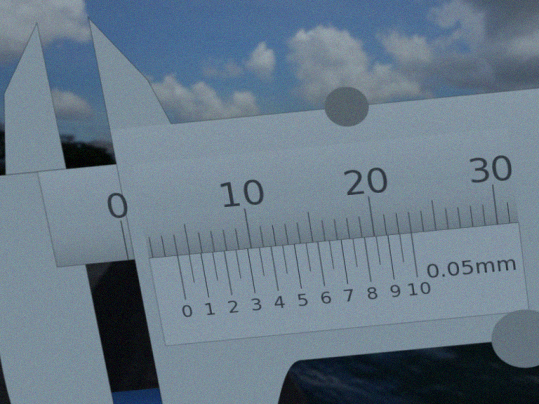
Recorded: 4.0,mm
